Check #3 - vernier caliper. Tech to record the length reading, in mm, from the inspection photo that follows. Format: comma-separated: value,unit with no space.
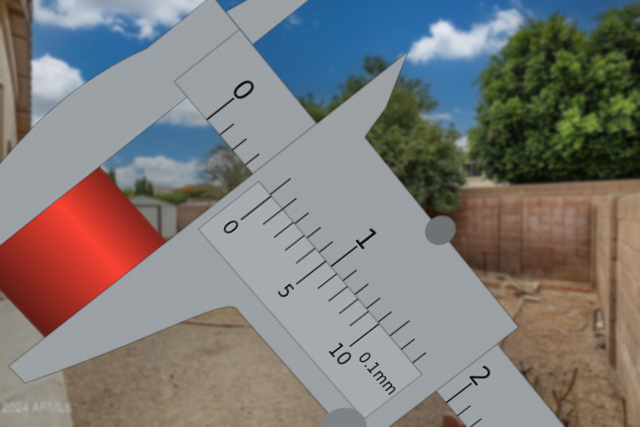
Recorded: 5.1,mm
